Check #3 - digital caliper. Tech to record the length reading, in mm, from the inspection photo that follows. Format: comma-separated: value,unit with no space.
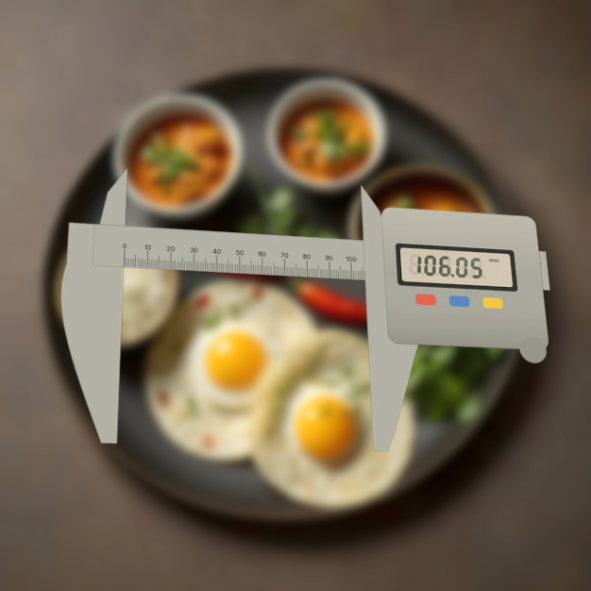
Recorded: 106.05,mm
